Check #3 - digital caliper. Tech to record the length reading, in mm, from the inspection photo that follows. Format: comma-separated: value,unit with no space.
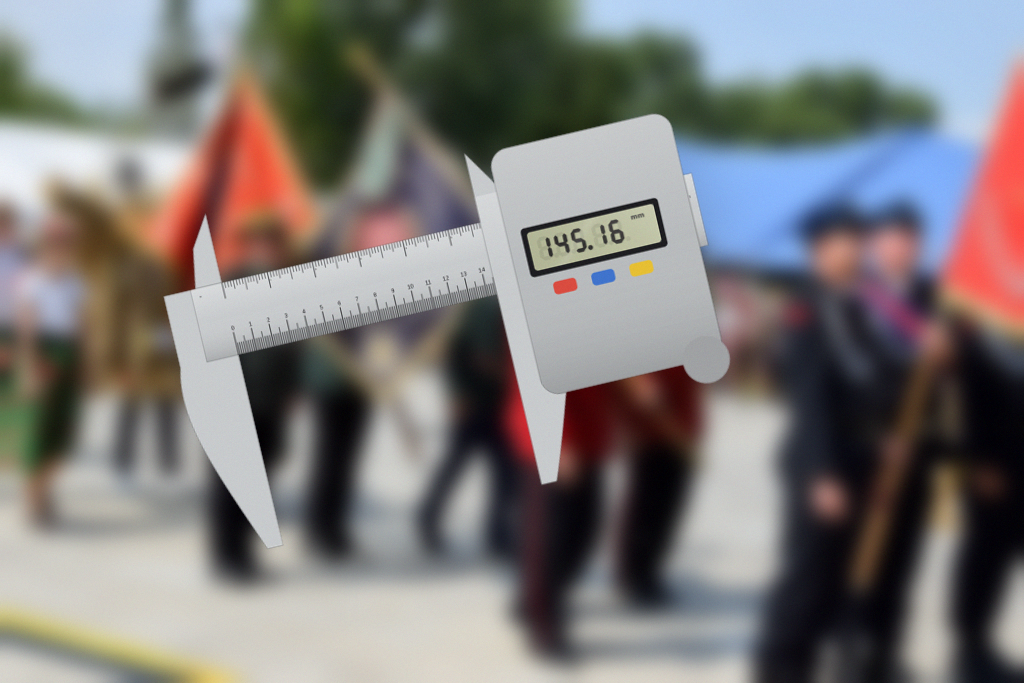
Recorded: 145.16,mm
